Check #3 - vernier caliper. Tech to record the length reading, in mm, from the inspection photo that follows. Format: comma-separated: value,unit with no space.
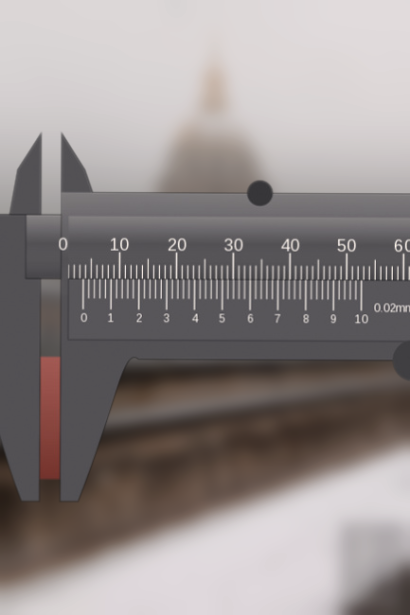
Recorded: 3.6,mm
